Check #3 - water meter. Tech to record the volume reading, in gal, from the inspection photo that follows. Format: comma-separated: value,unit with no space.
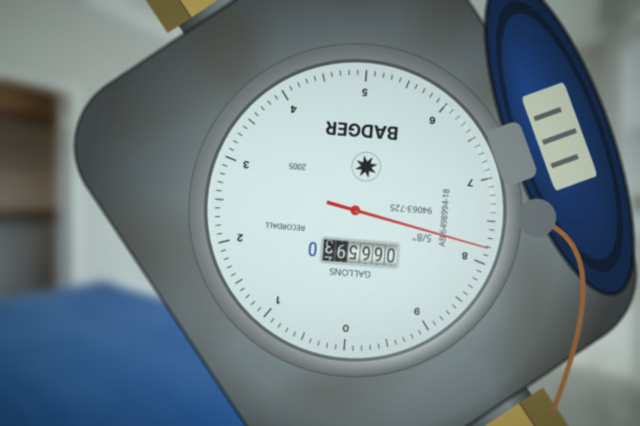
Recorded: 665927.8,gal
